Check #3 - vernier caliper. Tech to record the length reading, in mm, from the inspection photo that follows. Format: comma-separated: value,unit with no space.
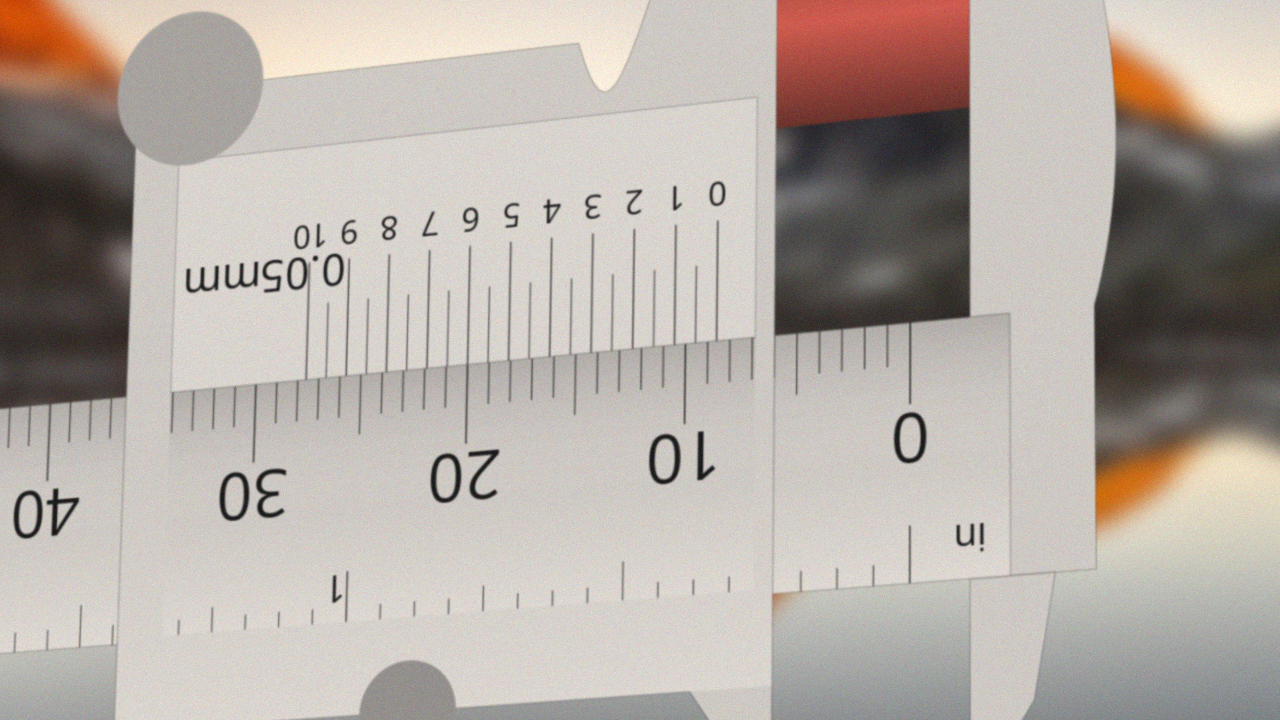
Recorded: 8.6,mm
